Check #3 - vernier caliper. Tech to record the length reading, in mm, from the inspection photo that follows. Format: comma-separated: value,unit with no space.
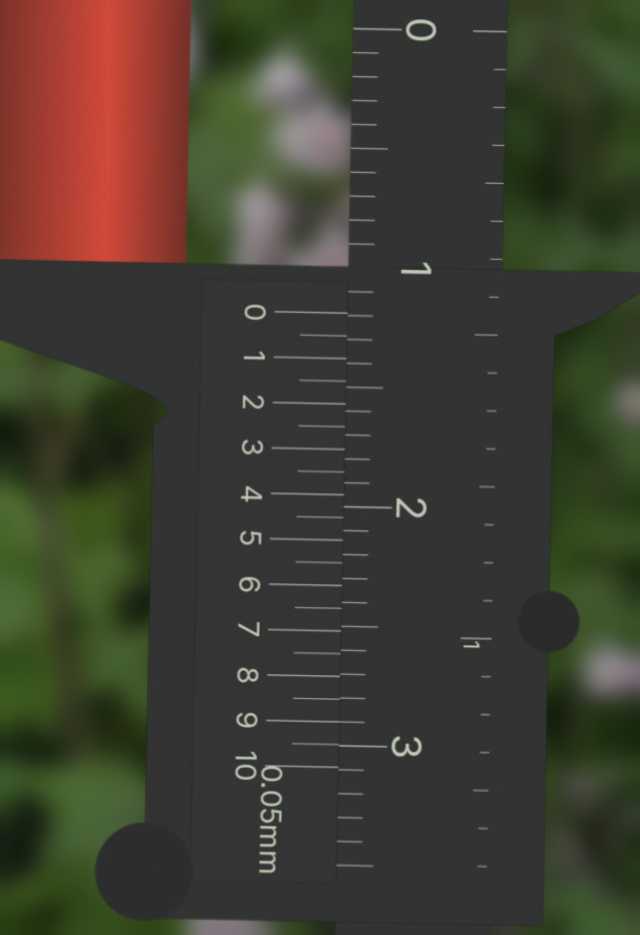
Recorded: 11.9,mm
